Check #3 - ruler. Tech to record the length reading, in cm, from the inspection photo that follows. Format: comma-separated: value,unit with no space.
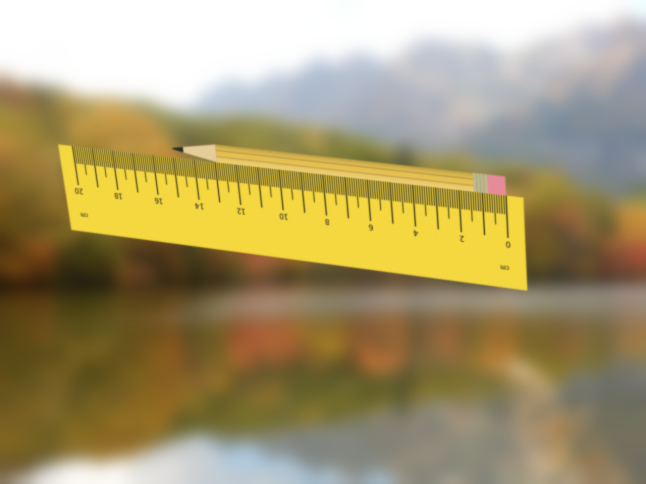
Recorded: 15,cm
